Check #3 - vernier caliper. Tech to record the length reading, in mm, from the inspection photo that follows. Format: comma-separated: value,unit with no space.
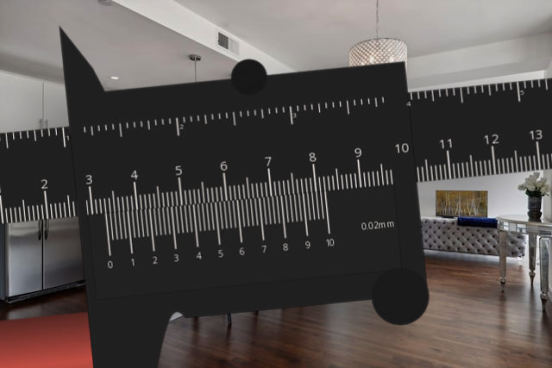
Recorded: 33.0,mm
